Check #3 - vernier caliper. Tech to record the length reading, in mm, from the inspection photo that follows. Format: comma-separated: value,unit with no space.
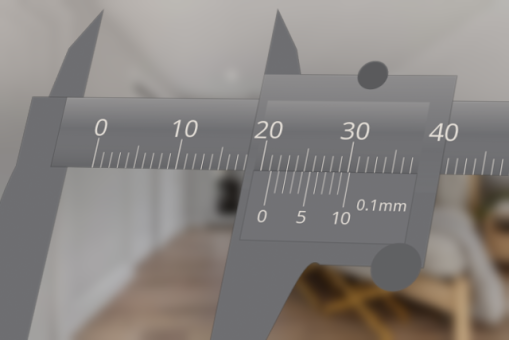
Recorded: 21.2,mm
